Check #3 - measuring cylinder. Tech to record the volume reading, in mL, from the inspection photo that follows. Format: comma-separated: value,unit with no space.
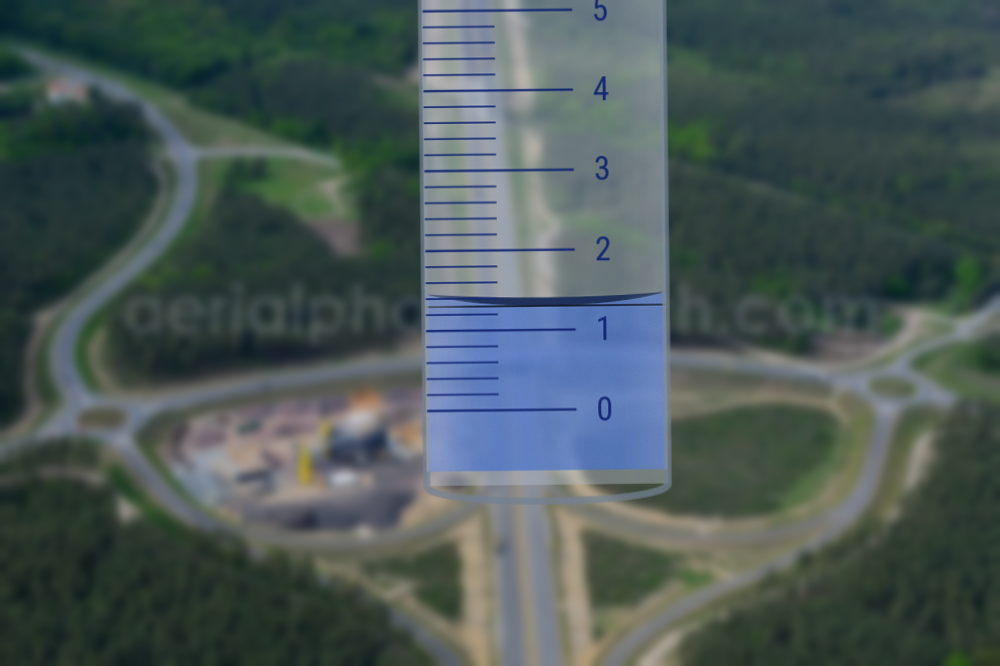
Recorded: 1.3,mL
